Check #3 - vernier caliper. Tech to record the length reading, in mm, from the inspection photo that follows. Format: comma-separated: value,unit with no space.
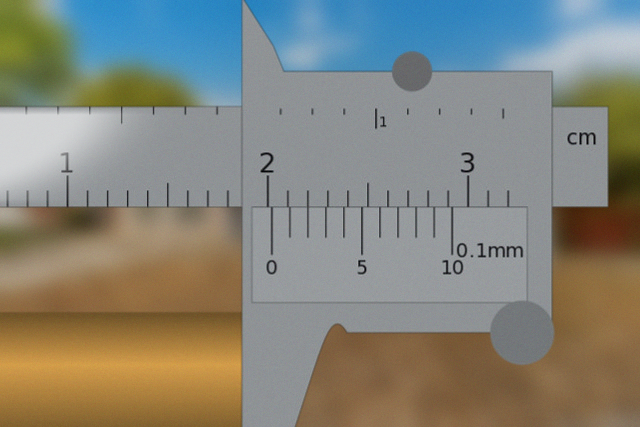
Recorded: 20.2,mm
